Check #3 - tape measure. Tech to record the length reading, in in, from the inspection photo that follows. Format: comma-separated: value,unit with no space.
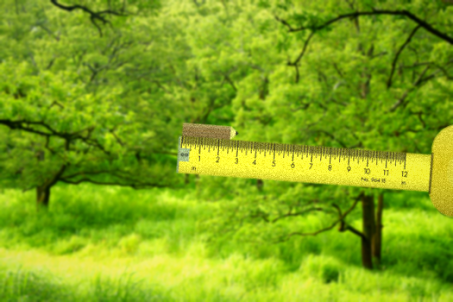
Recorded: 3,in
